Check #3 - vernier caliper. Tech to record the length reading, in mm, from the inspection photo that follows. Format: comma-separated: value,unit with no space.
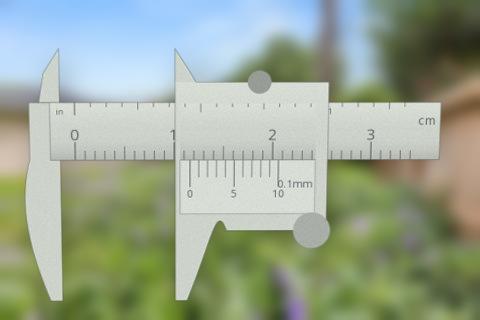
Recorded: 11.6,mm
